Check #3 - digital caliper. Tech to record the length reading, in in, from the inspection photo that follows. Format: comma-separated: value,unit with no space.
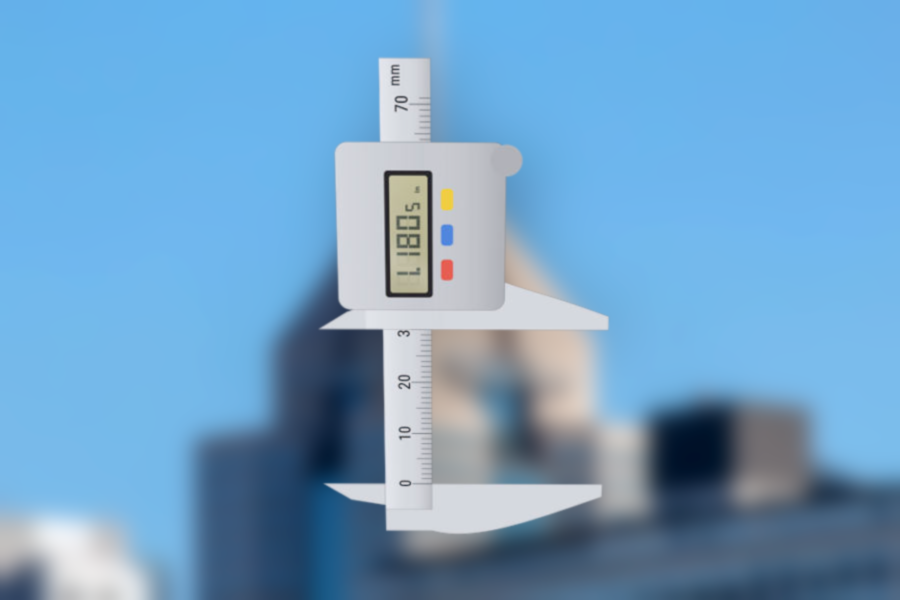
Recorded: 1.1805,in
